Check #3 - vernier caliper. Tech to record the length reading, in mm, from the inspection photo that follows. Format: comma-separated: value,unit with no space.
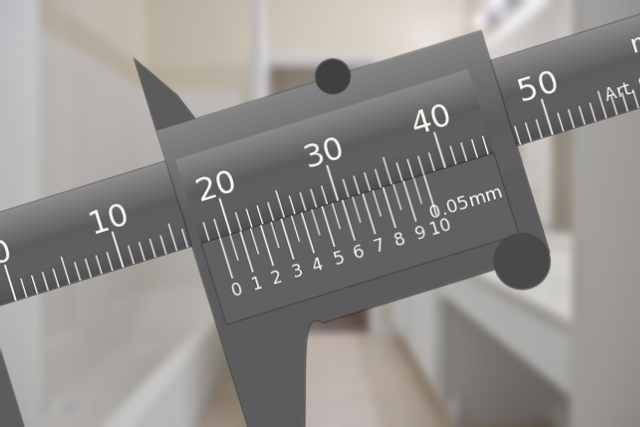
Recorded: 19.0,mm
